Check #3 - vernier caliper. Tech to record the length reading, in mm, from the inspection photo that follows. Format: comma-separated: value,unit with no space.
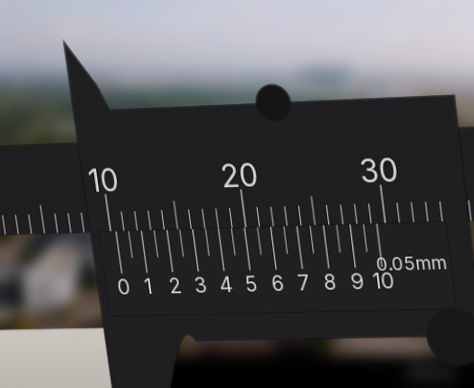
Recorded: 10.4,mm
